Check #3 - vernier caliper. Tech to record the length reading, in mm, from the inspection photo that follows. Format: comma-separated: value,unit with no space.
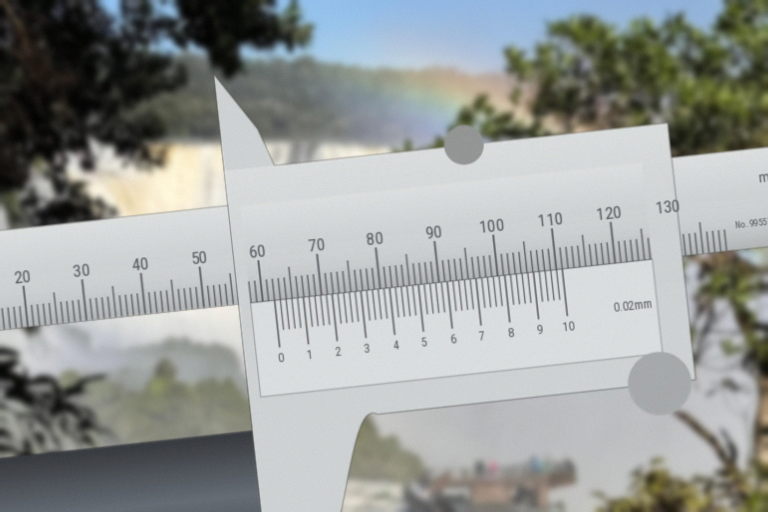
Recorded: 62.0,mm
